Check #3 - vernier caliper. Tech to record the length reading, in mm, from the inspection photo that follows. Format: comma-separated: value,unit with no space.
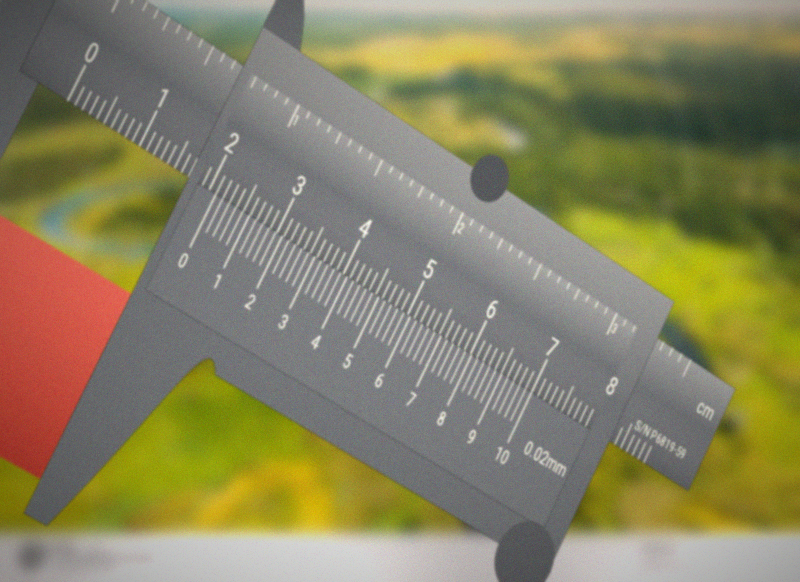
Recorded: 21.0,mm
